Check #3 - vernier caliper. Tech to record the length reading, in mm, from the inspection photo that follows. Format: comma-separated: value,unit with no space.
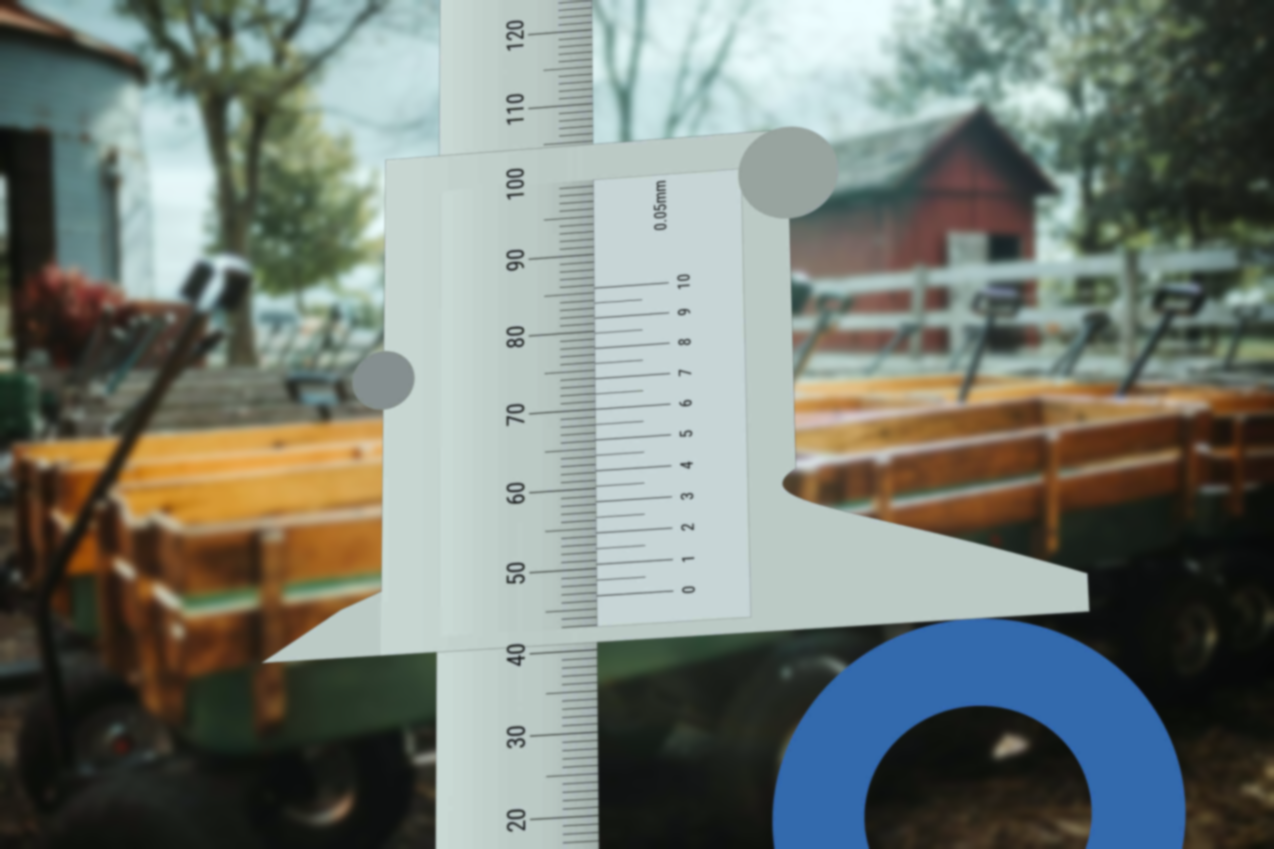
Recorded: 46.6,mm
